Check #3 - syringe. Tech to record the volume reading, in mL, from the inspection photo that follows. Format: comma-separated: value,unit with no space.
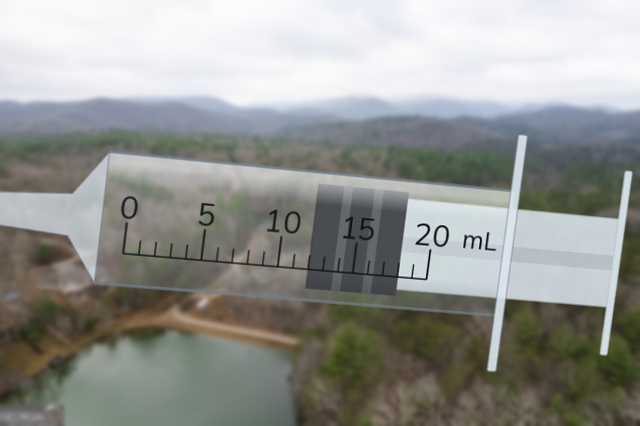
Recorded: 12,mL
